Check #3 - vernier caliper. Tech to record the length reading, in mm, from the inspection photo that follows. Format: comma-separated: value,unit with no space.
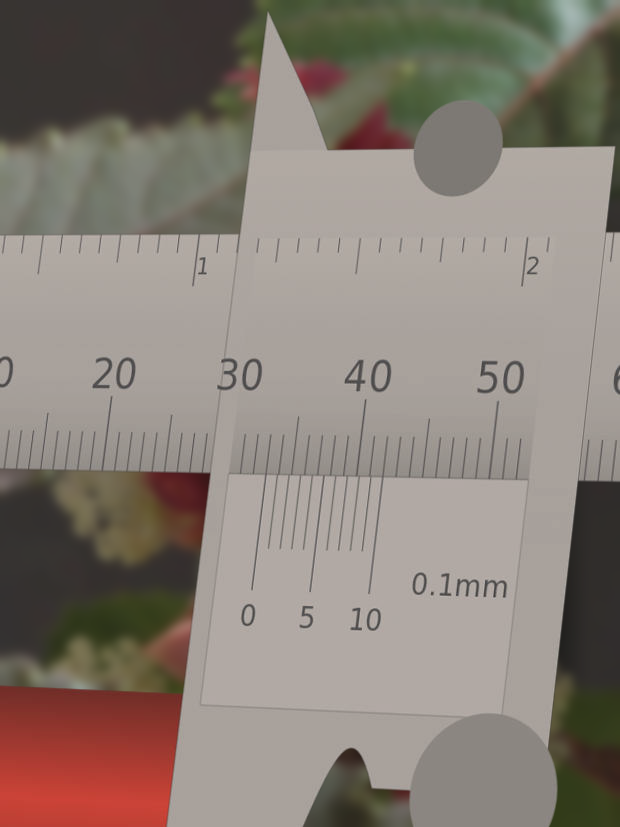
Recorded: 33.0,mm
